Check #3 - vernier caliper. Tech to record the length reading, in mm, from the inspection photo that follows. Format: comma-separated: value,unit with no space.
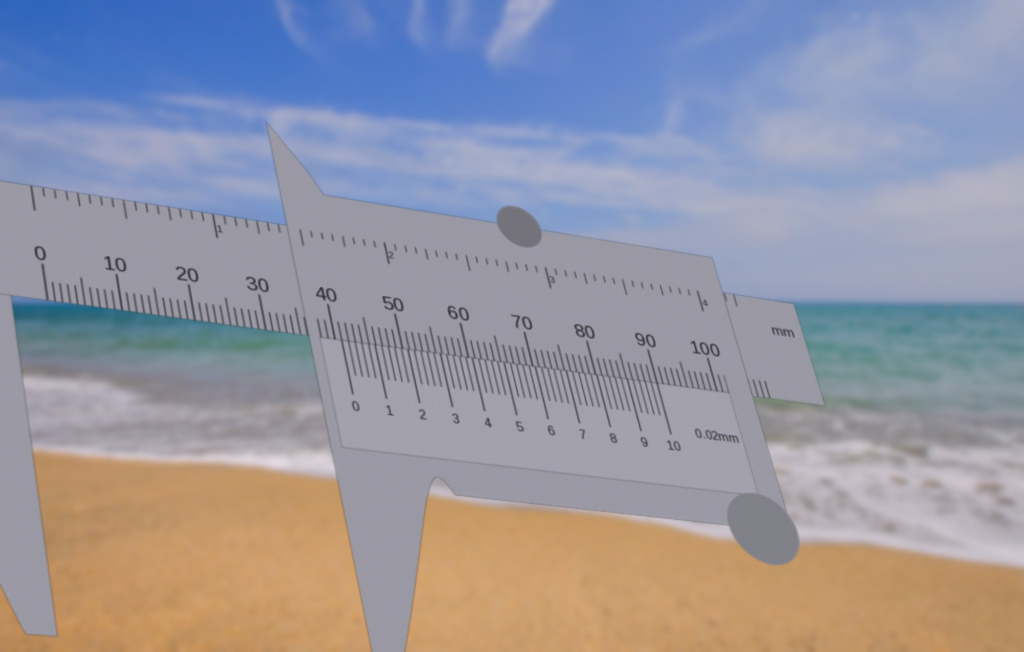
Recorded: 41.0,mm
